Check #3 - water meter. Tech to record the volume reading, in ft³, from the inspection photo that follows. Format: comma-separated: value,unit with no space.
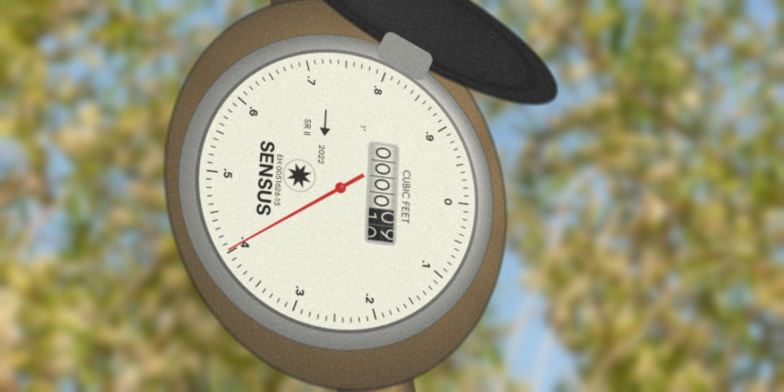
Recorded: 9.40,ft³
